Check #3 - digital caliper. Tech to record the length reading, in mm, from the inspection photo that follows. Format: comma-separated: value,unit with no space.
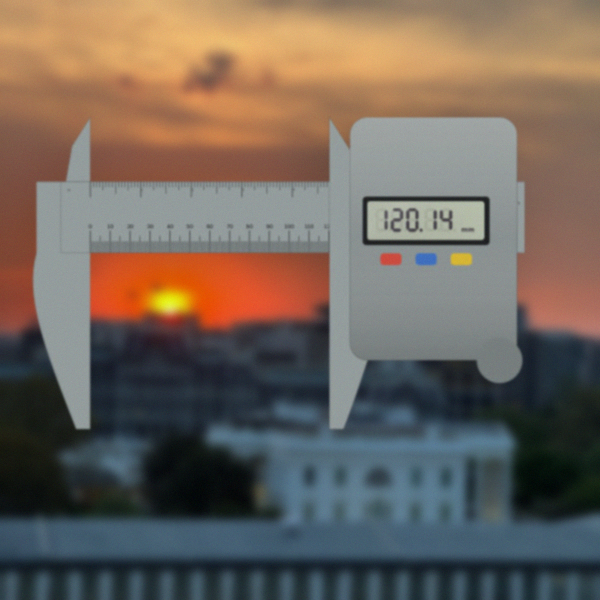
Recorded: 120.14,mm
